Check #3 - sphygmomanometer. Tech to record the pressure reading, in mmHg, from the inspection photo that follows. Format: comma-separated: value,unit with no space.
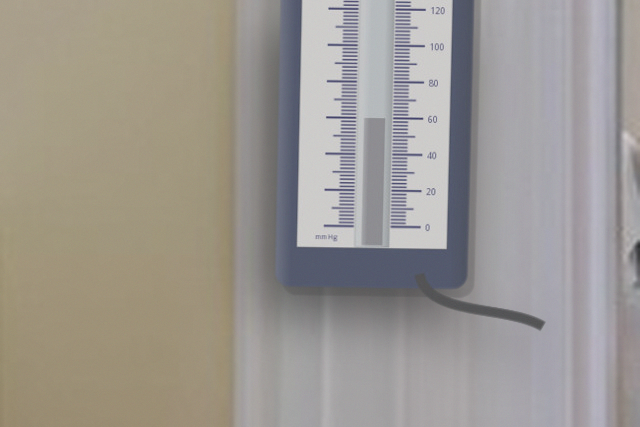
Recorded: 60,mmHg
